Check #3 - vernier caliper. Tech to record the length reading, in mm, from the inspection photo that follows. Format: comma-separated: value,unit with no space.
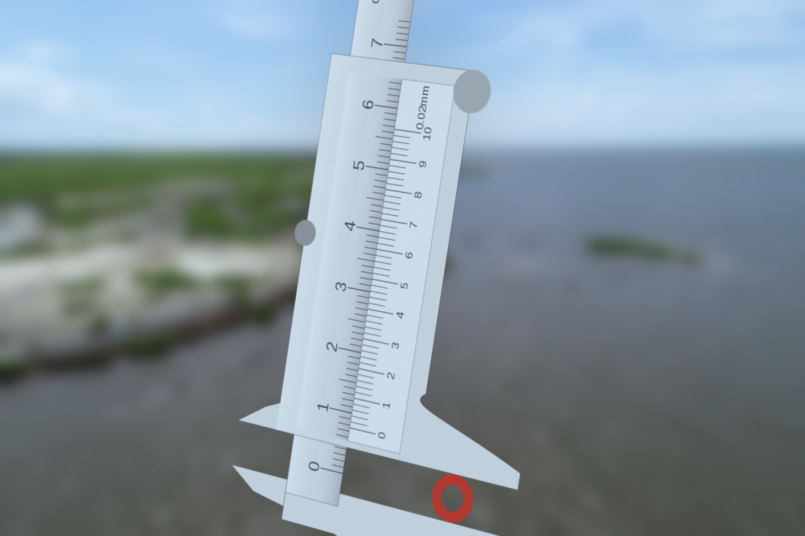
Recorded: 7.6,mm
